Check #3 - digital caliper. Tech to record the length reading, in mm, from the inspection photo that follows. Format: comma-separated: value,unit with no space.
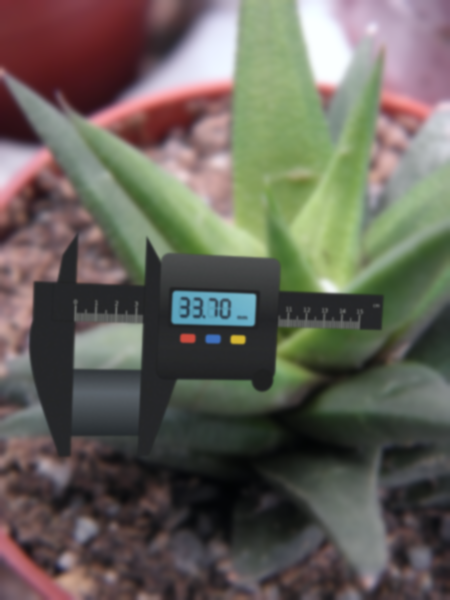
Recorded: 33.70,mm
